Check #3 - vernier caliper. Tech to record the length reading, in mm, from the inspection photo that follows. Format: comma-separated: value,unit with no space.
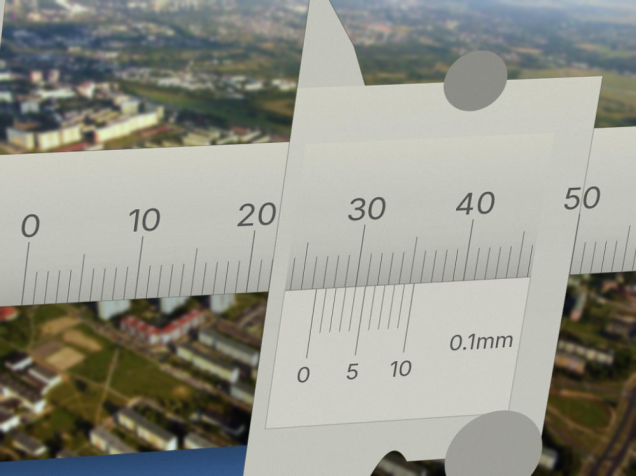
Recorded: 26.4,mm
